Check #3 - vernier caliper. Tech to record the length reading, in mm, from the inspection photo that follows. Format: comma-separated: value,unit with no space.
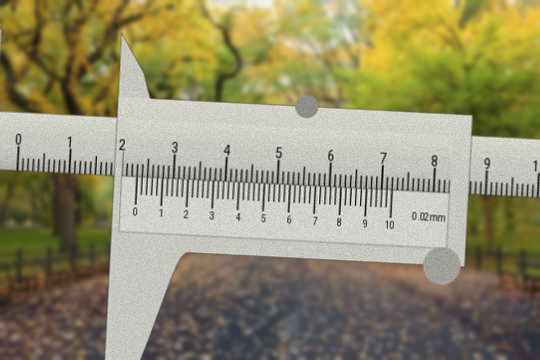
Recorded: 23.0,mm
